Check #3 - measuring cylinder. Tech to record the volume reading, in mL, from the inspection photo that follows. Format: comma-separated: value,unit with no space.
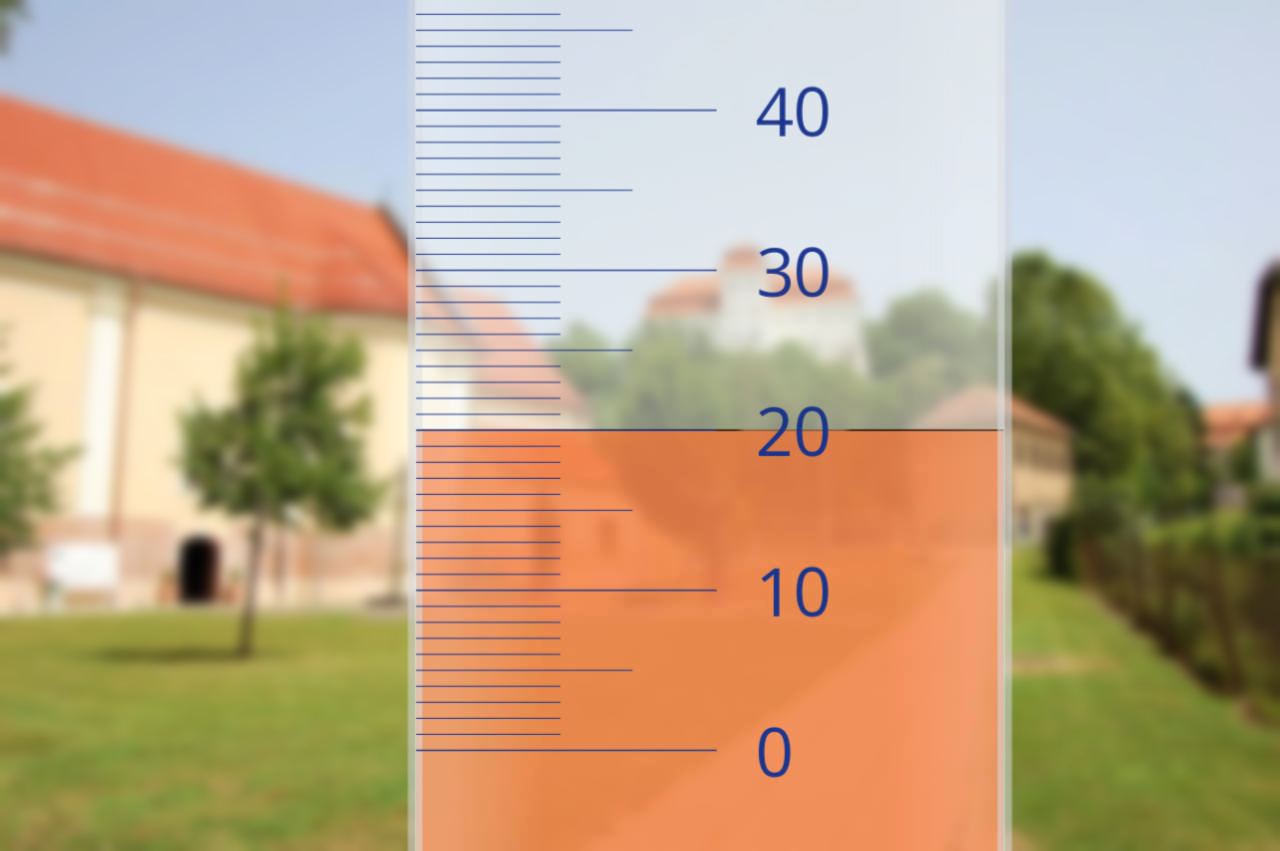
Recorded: 20,mL
